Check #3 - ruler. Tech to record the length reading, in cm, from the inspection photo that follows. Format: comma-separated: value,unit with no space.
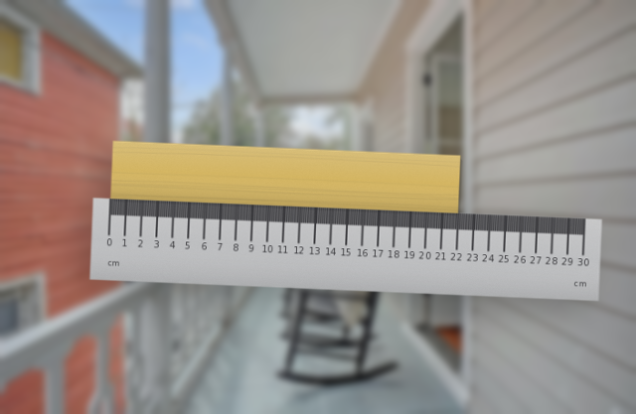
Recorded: 22,cm
